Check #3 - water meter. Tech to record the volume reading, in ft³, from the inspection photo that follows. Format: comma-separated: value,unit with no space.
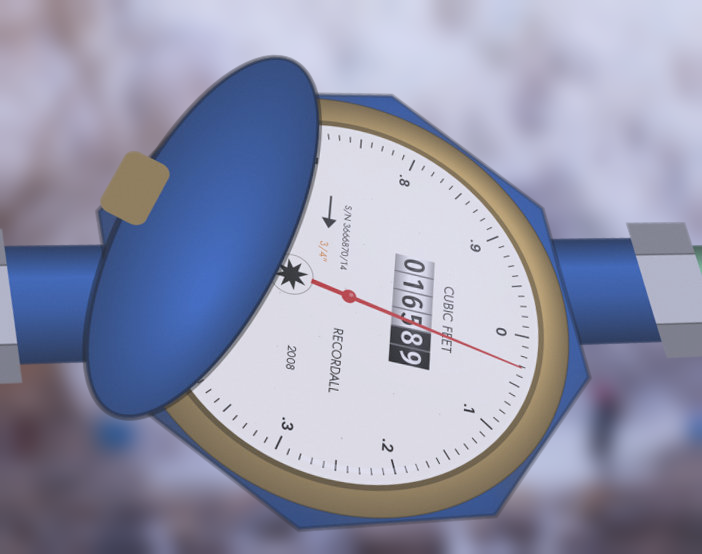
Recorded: 16589.03,ft³
